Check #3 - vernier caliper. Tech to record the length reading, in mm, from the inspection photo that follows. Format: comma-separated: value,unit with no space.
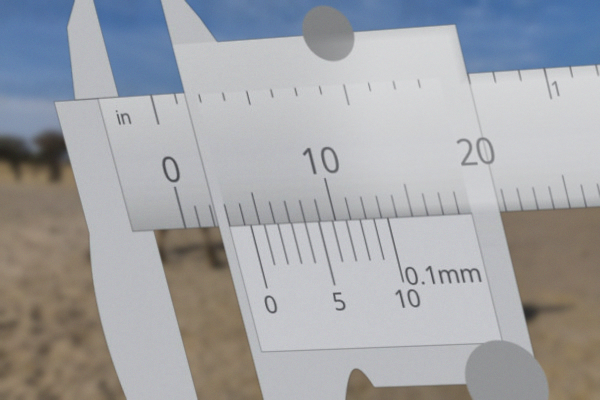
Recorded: 4.4,mm
